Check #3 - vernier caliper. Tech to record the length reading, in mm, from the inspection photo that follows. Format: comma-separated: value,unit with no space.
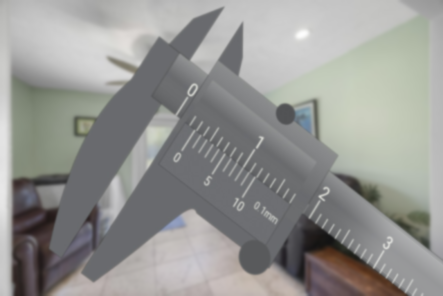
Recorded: 2.8,mm
